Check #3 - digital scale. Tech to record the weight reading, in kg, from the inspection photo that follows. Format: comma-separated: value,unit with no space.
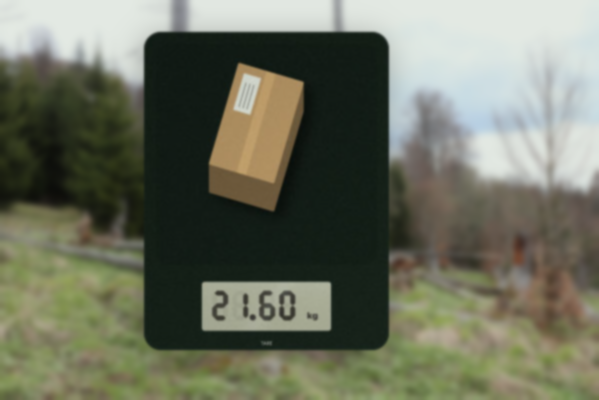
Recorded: 21.60,kg
